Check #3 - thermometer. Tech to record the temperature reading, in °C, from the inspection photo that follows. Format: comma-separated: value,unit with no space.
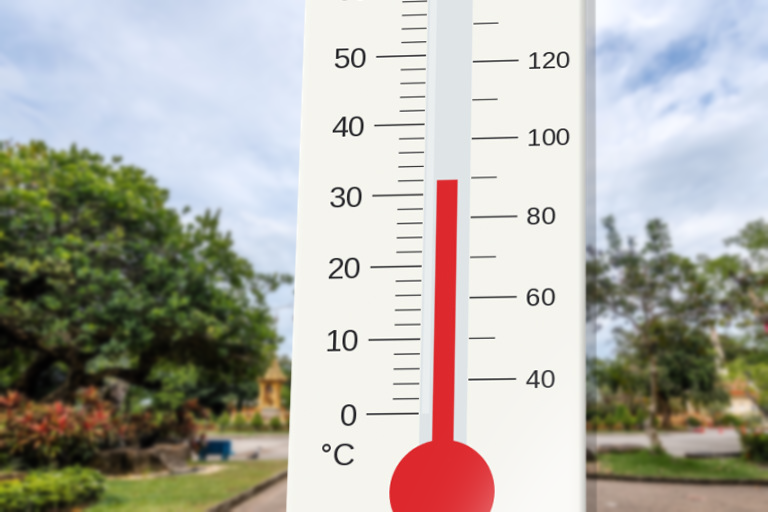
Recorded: 32,°C
